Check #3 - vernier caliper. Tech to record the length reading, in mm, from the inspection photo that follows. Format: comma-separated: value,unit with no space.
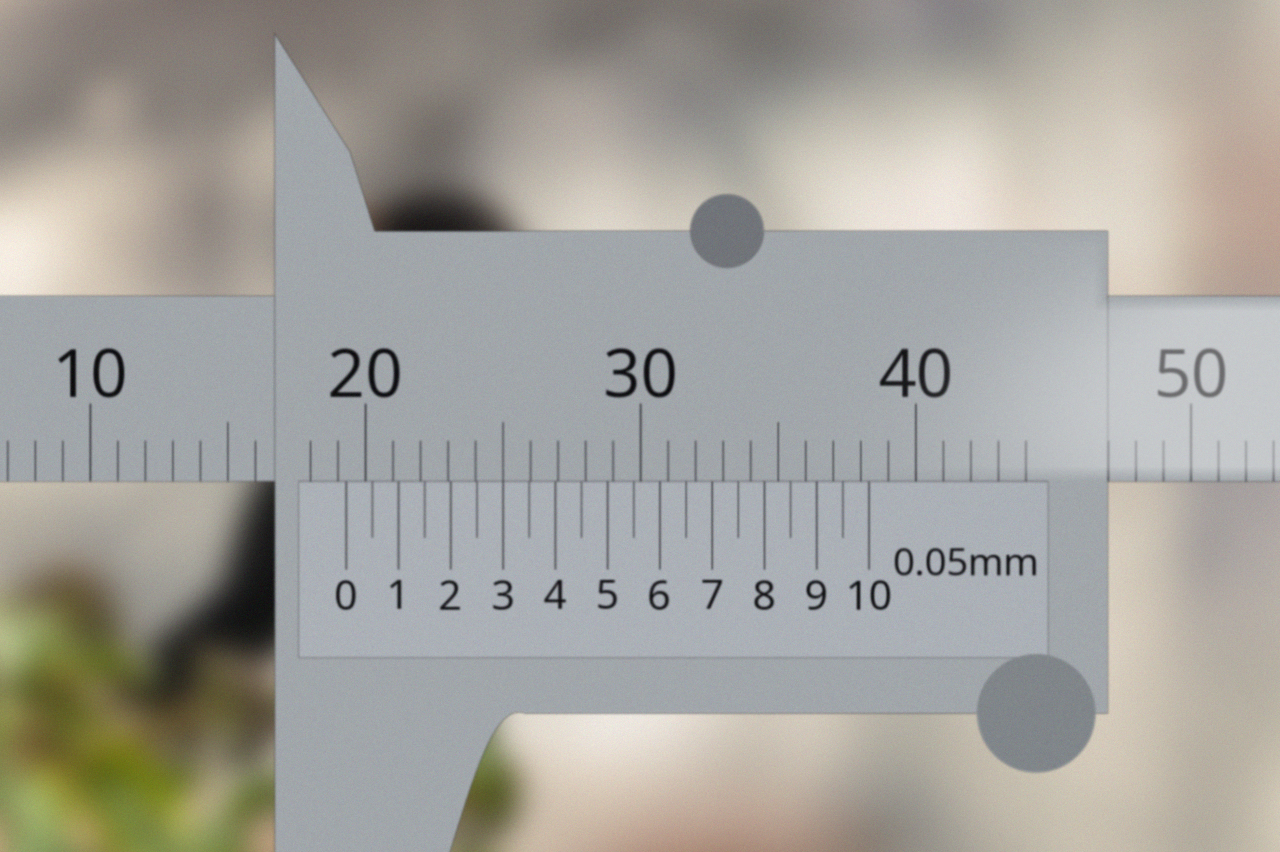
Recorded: 19.3,mm
